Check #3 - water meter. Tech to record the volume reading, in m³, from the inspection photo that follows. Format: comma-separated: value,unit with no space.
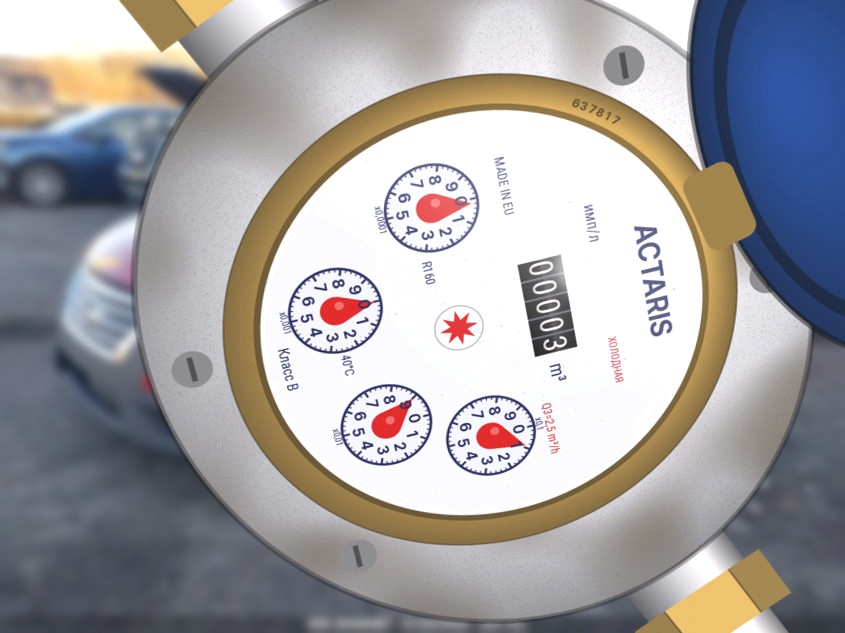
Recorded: 3.0900,m³
